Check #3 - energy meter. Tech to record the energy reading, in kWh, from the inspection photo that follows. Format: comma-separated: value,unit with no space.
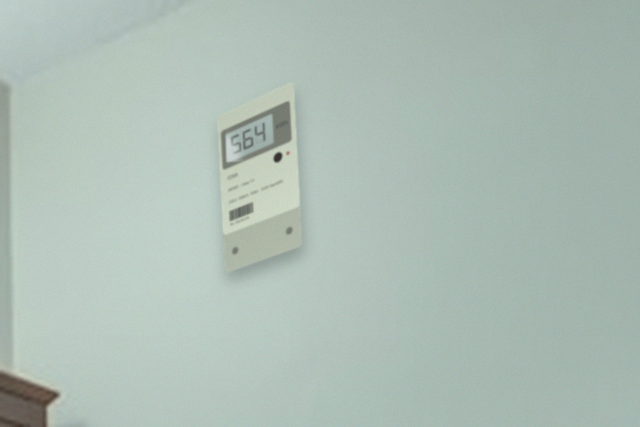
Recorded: 564,kWh
